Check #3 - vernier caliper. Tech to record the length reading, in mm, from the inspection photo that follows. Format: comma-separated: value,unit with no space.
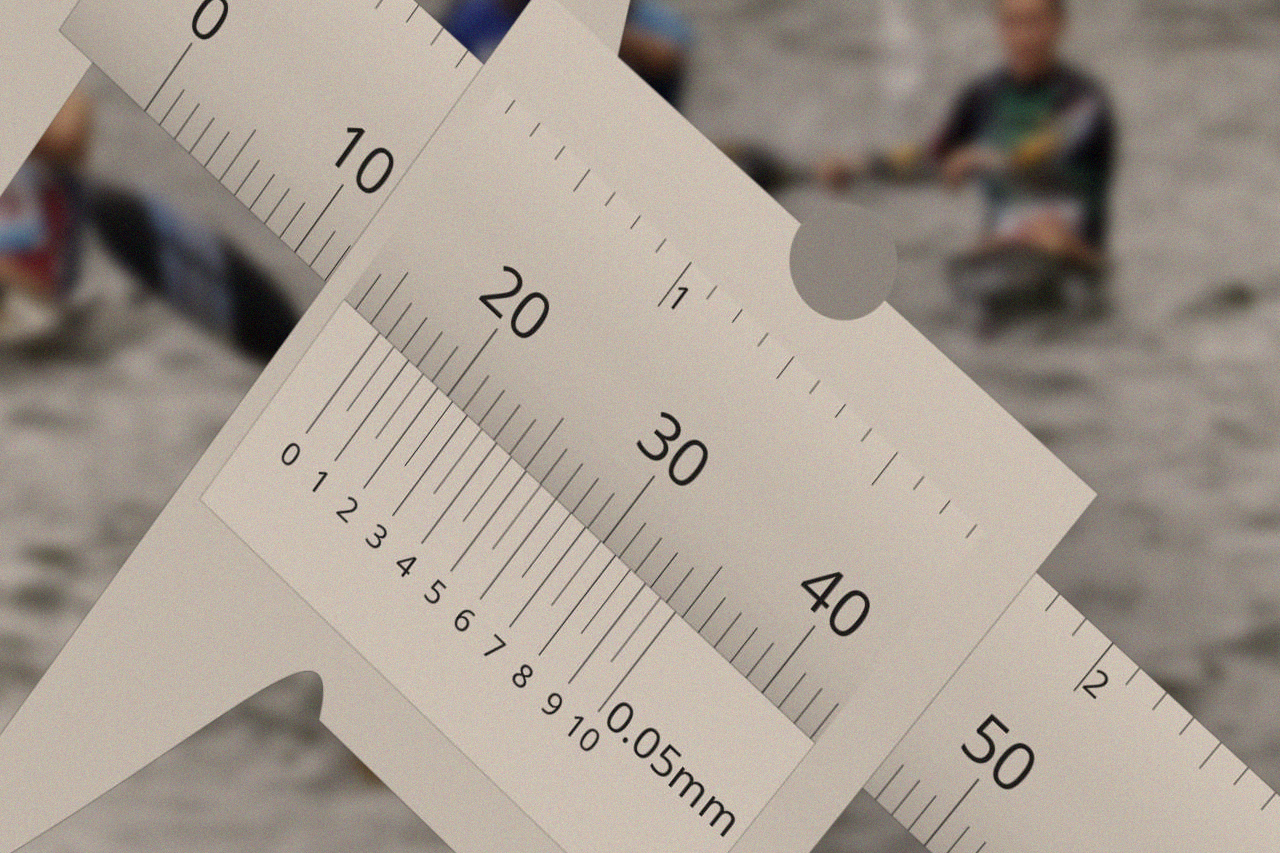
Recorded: 15.6,mm
